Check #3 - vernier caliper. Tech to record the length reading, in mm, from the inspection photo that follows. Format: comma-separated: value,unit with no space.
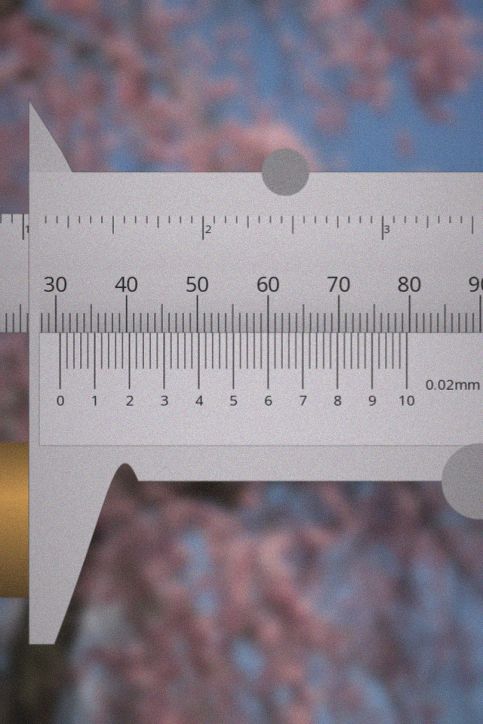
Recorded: 30.6,mm
